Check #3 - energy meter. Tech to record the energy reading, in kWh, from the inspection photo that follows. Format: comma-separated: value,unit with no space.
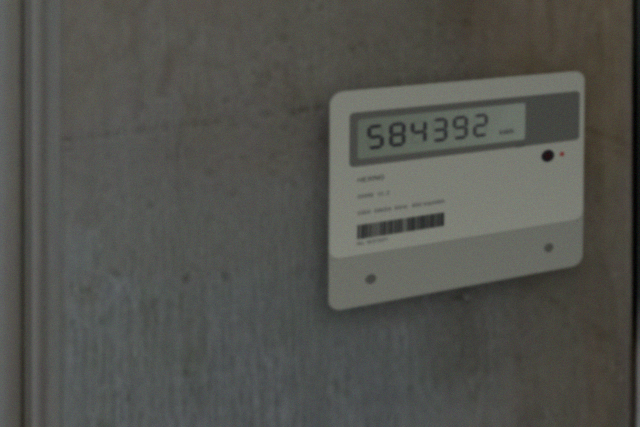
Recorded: 584392,kWh
